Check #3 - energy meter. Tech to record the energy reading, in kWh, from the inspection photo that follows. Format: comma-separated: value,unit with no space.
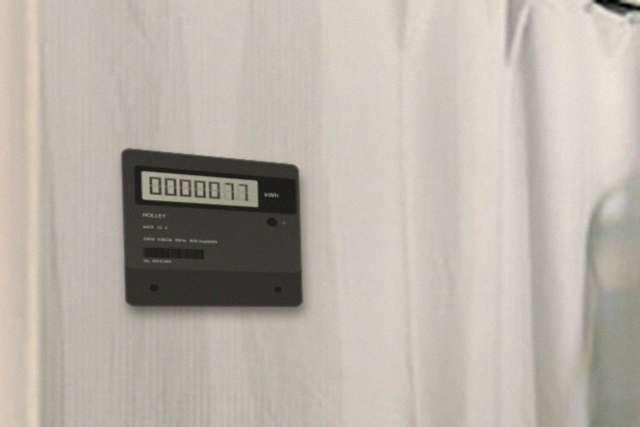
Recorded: 77,kWh
